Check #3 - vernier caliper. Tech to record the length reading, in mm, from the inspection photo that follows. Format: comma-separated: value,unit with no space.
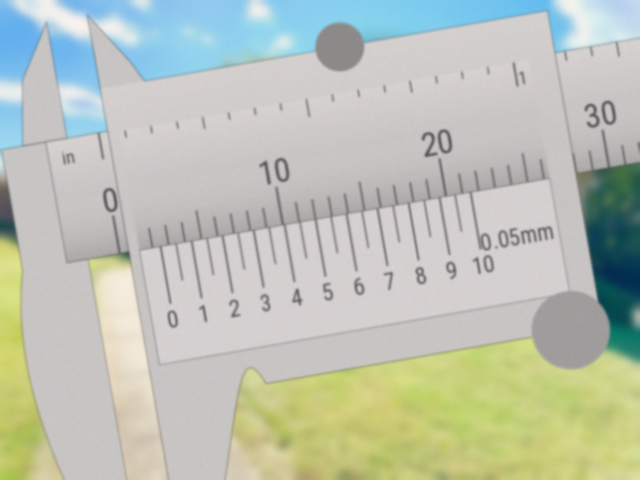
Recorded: 2.5,mm
